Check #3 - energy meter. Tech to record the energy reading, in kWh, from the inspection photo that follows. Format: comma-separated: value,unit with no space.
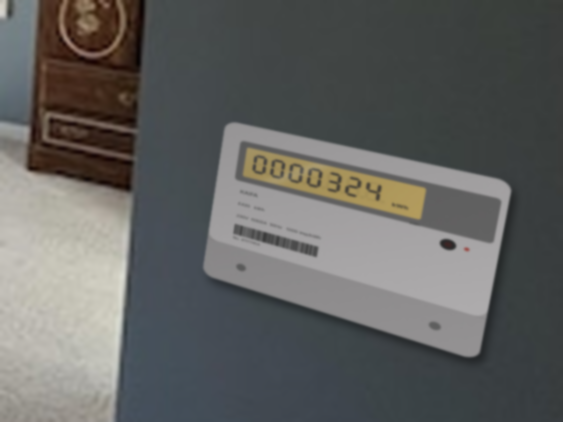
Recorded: 324,kWh
